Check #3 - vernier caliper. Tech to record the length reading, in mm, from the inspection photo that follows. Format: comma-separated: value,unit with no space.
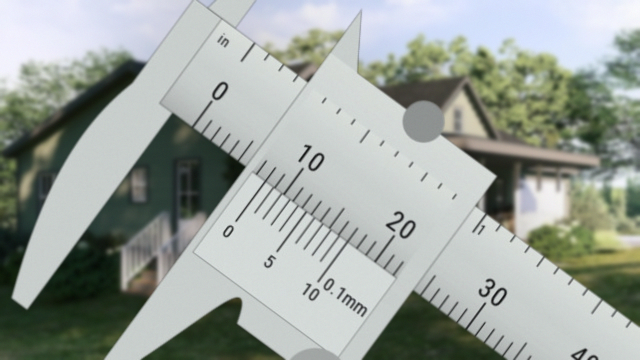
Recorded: 8.0,mm
